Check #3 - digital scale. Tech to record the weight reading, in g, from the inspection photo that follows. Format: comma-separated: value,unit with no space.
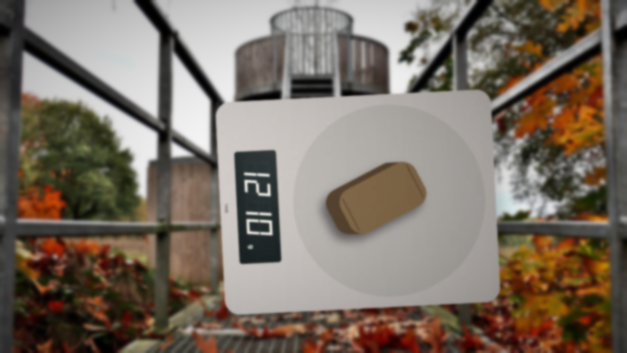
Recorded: 1210,g
